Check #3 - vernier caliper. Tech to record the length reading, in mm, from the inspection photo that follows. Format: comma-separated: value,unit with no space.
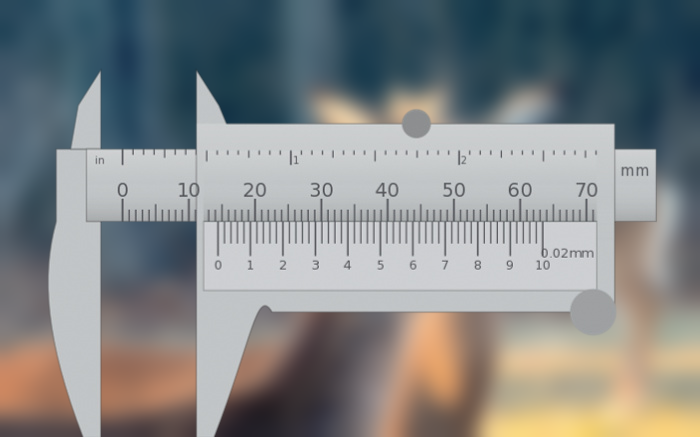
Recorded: 14.4,mm
